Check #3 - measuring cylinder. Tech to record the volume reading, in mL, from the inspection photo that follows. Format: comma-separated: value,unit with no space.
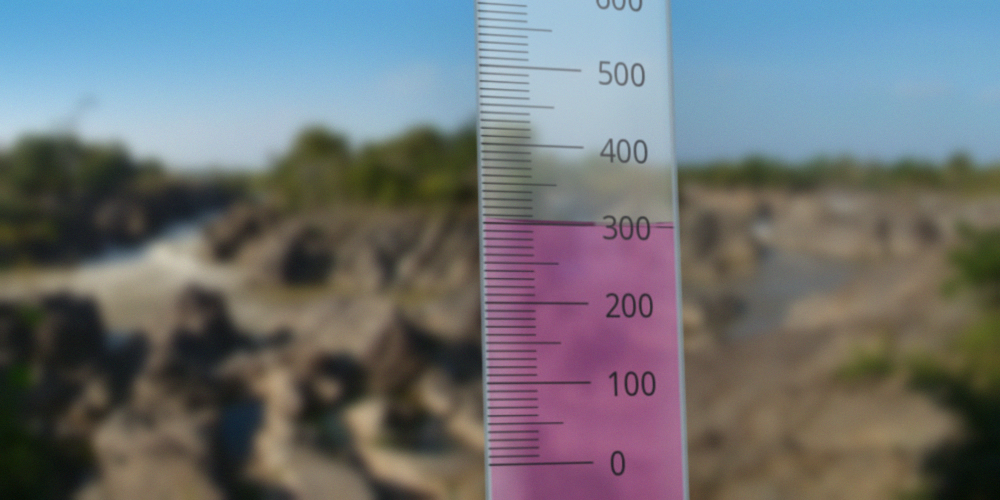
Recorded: 300,mL
